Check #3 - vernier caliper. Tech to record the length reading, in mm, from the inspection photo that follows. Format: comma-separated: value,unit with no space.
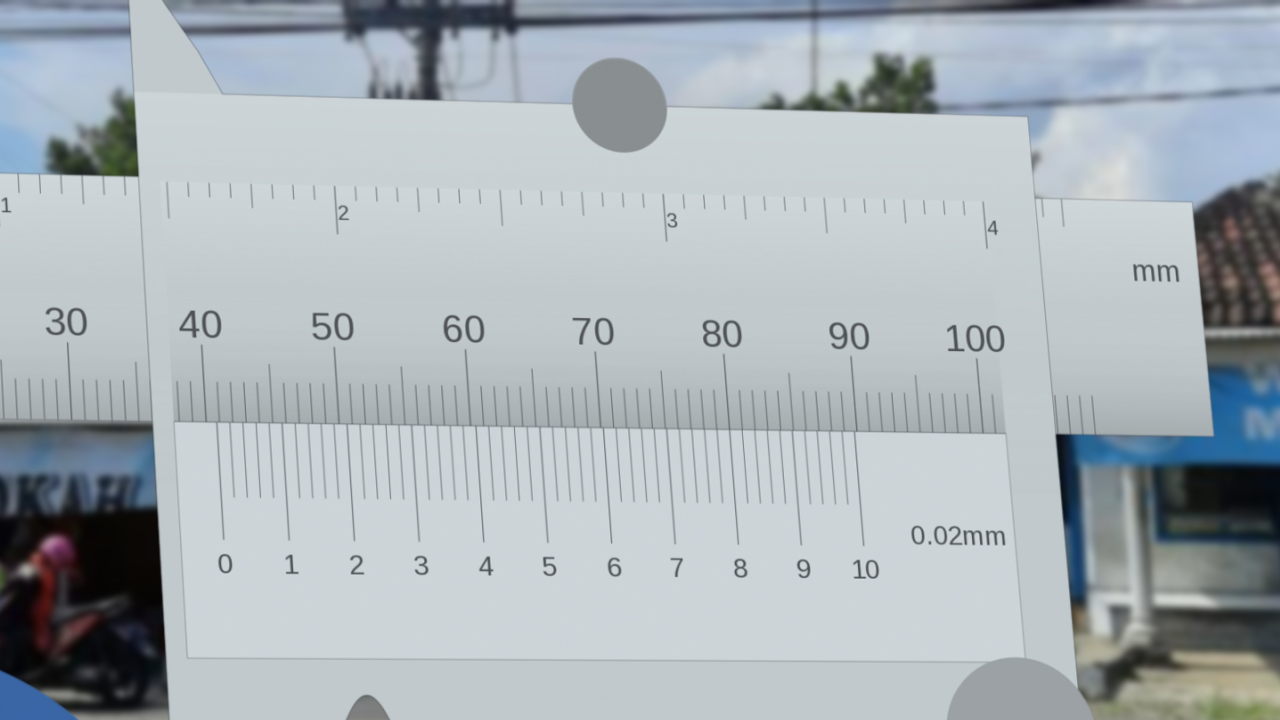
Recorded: 40.8,mm
